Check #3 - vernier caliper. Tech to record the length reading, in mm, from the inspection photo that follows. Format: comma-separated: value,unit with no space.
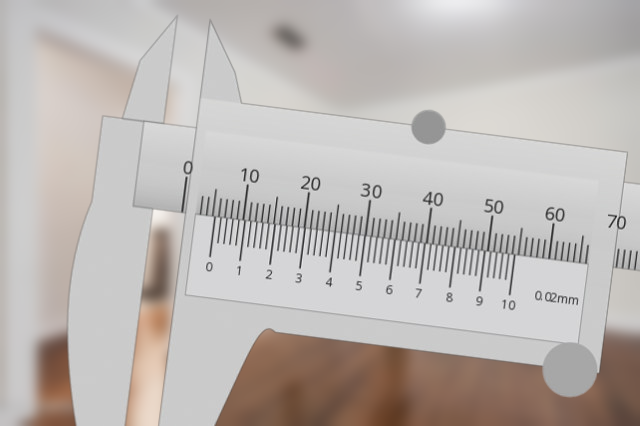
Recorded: 5.4,mm
